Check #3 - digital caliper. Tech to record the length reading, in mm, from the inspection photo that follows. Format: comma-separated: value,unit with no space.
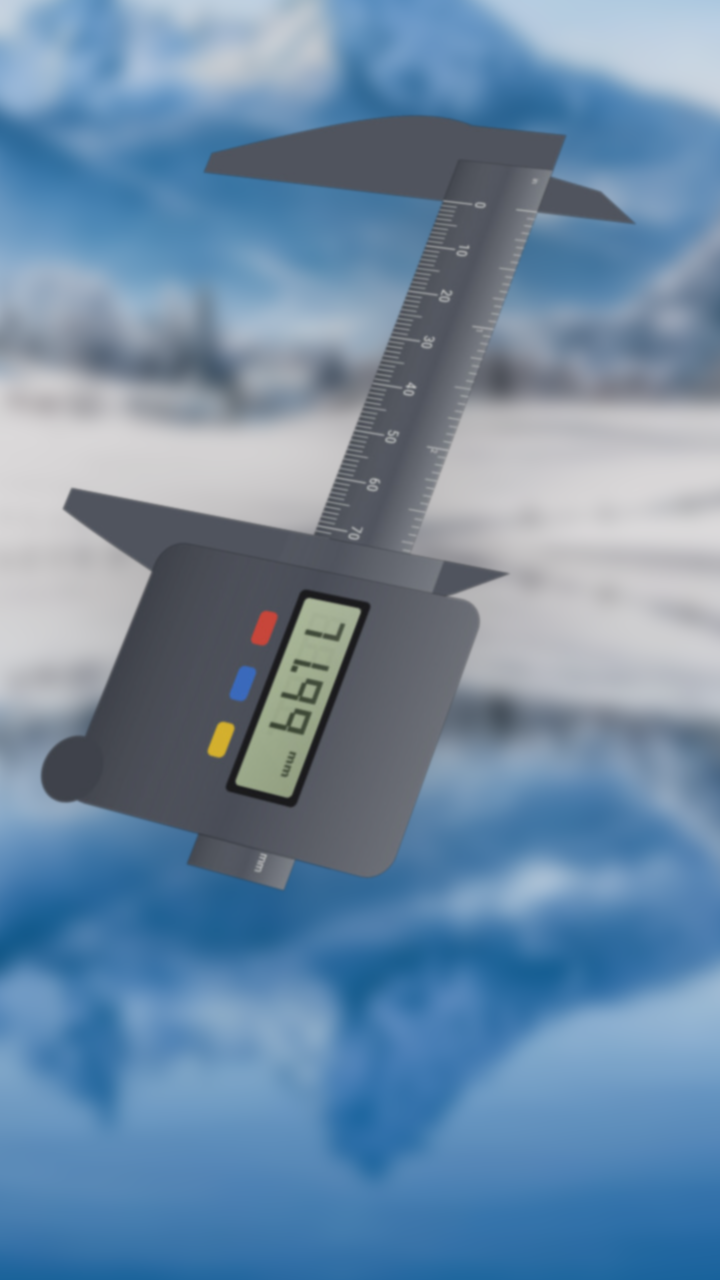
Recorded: 71.99,mm
